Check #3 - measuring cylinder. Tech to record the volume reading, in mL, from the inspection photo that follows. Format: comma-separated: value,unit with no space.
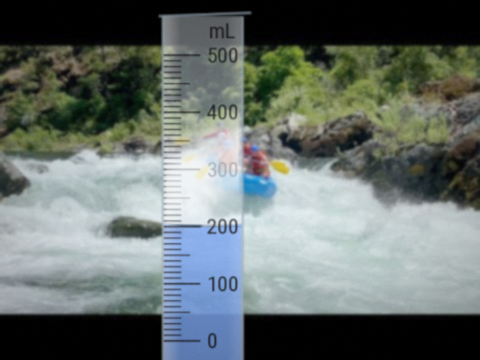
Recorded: 200,mL
